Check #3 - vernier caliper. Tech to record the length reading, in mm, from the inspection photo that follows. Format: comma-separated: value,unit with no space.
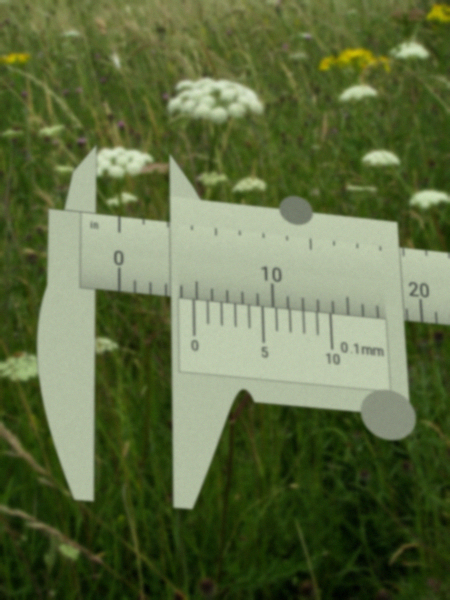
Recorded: 4.8,mm
